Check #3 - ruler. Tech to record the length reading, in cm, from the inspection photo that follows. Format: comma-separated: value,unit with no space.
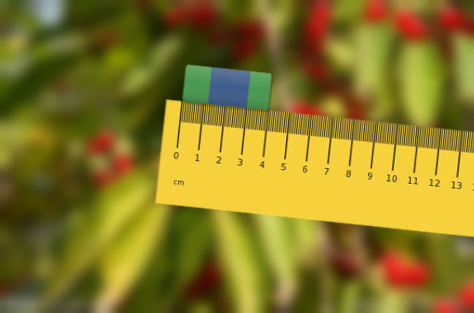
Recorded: 4,cm
